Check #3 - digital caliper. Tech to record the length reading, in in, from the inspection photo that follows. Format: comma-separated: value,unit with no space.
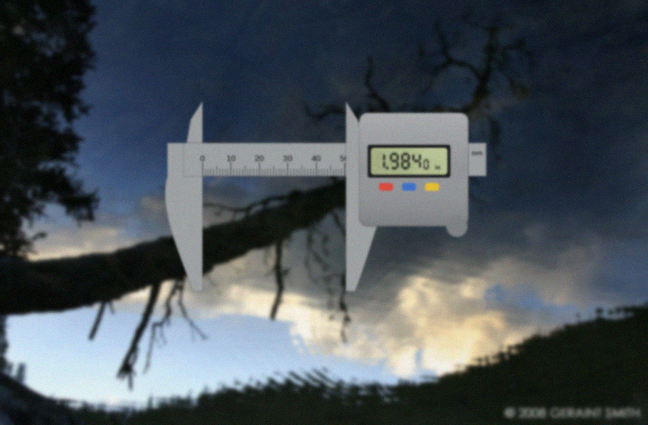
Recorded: 1.9840,in
